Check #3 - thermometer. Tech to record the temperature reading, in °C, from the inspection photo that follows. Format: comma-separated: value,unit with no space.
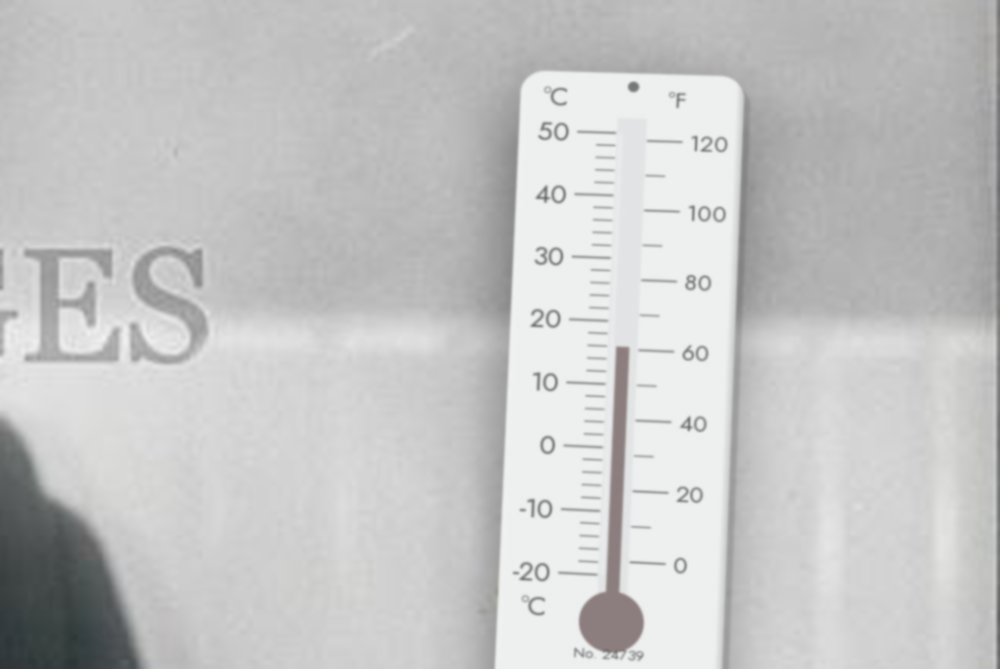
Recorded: 16,°C
